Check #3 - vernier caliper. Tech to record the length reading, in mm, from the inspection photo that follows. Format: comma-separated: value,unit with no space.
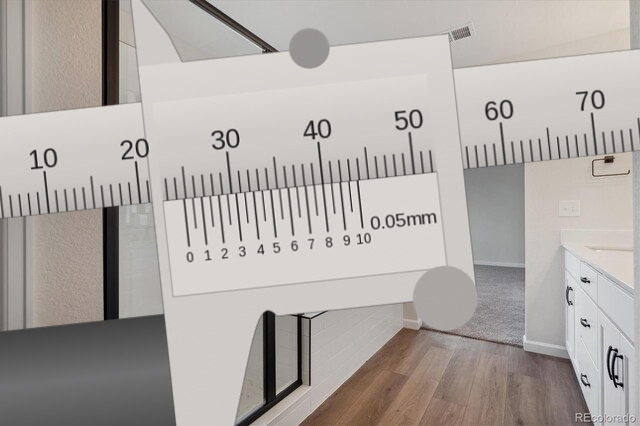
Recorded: 24.8,mm
